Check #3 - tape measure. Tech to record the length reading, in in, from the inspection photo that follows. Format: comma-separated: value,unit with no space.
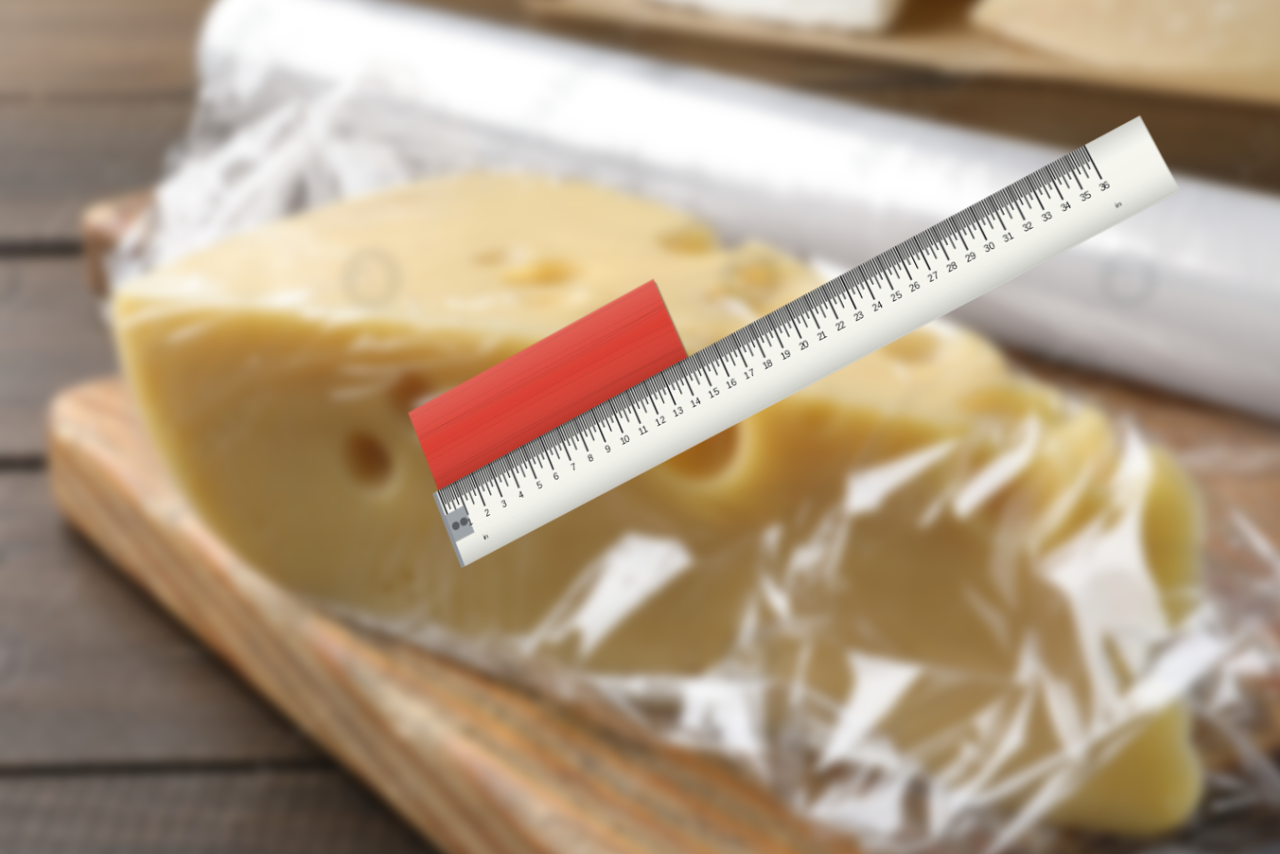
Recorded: 14.5,in
